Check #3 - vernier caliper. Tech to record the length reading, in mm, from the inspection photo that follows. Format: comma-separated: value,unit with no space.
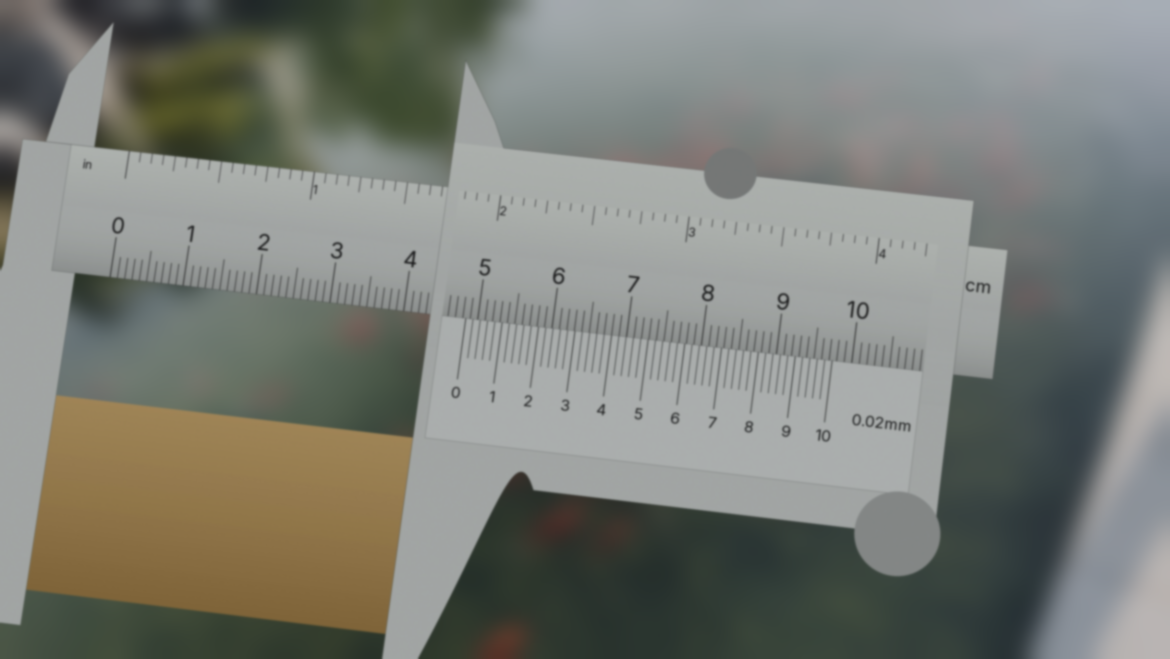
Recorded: 48.4,mm
